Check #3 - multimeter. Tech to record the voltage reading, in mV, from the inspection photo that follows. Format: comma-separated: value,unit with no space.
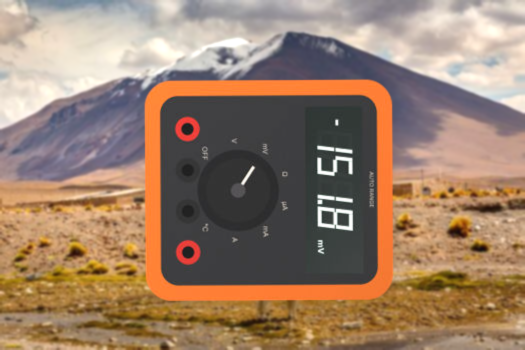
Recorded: -151.8,mV
